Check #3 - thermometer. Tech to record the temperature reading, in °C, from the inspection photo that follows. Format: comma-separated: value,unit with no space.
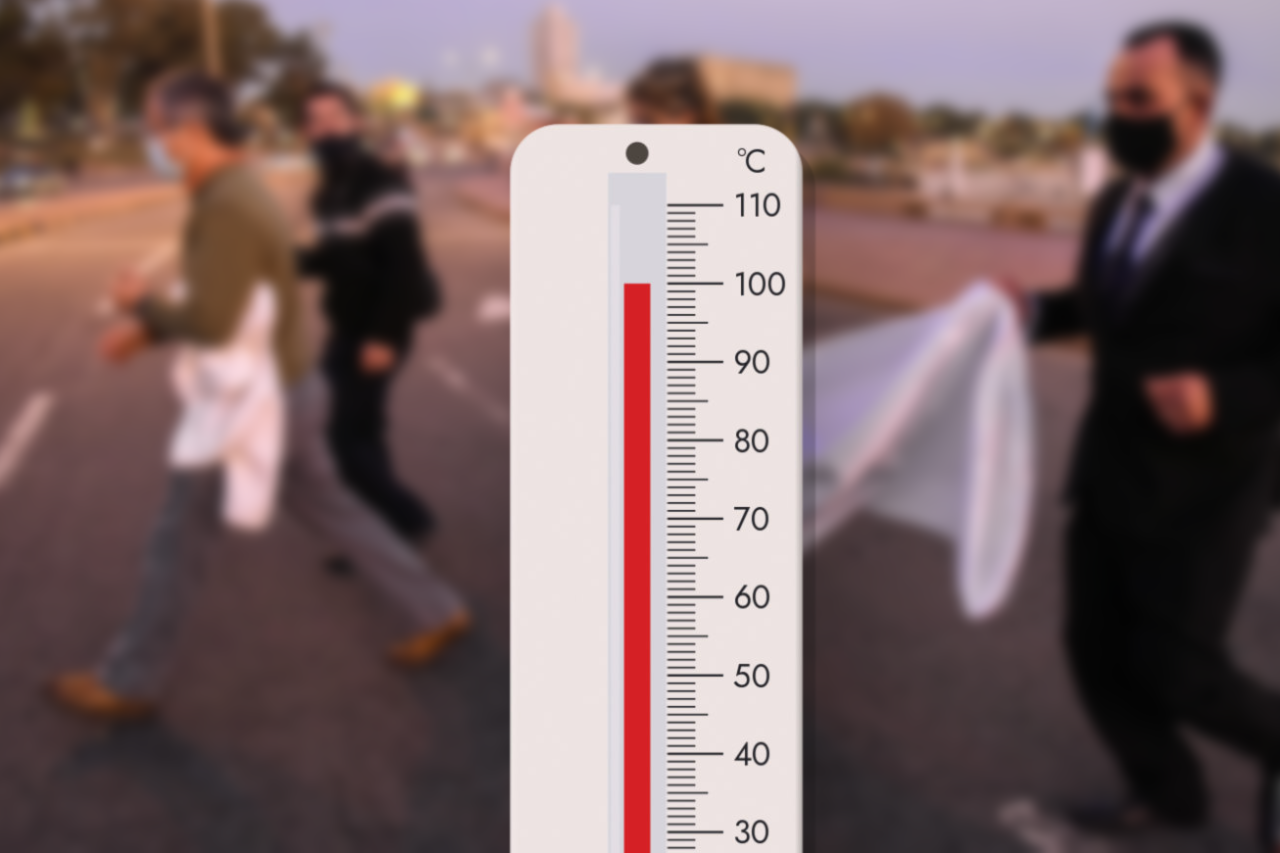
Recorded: 100,°C
